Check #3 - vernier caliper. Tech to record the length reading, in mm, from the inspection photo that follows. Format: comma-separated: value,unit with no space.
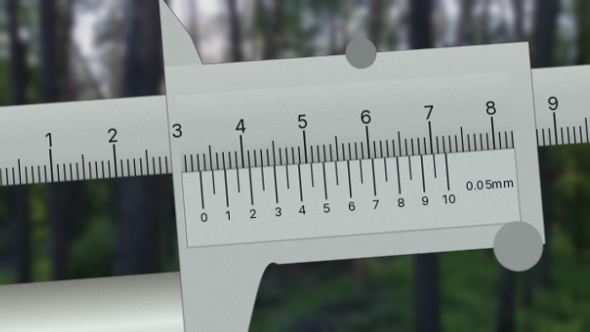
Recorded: 33.2,mm
